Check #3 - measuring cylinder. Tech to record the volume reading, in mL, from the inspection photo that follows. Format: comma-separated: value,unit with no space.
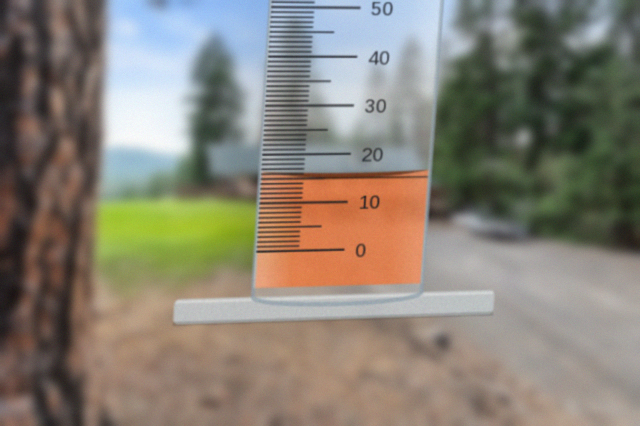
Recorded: 15,mL
